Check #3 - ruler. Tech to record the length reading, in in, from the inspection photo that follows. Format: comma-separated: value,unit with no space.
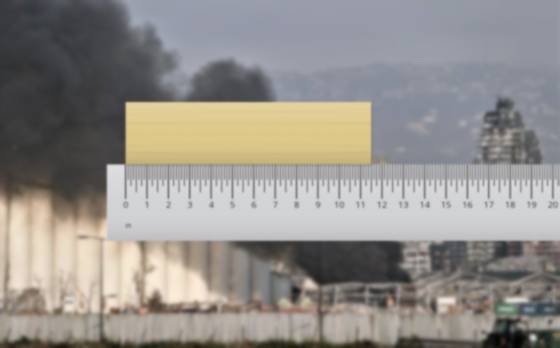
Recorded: 11.5,in
